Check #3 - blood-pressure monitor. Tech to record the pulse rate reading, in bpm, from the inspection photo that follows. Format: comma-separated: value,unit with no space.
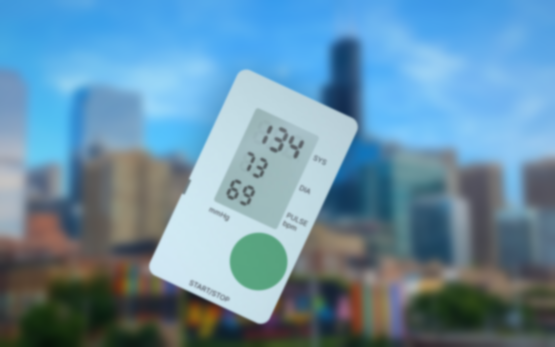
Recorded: 69,bpm
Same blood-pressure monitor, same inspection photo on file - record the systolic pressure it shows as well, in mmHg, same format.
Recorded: 134,mmHg
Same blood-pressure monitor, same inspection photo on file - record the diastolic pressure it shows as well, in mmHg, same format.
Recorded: 73,mmHg
